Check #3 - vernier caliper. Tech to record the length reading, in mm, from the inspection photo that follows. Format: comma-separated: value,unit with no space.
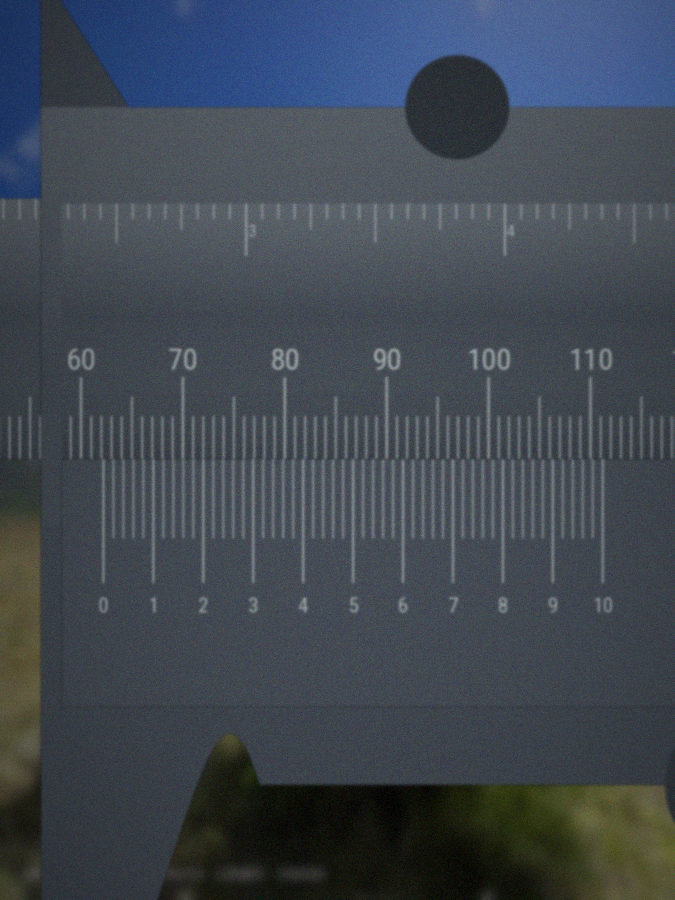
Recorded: 62.2,mm
